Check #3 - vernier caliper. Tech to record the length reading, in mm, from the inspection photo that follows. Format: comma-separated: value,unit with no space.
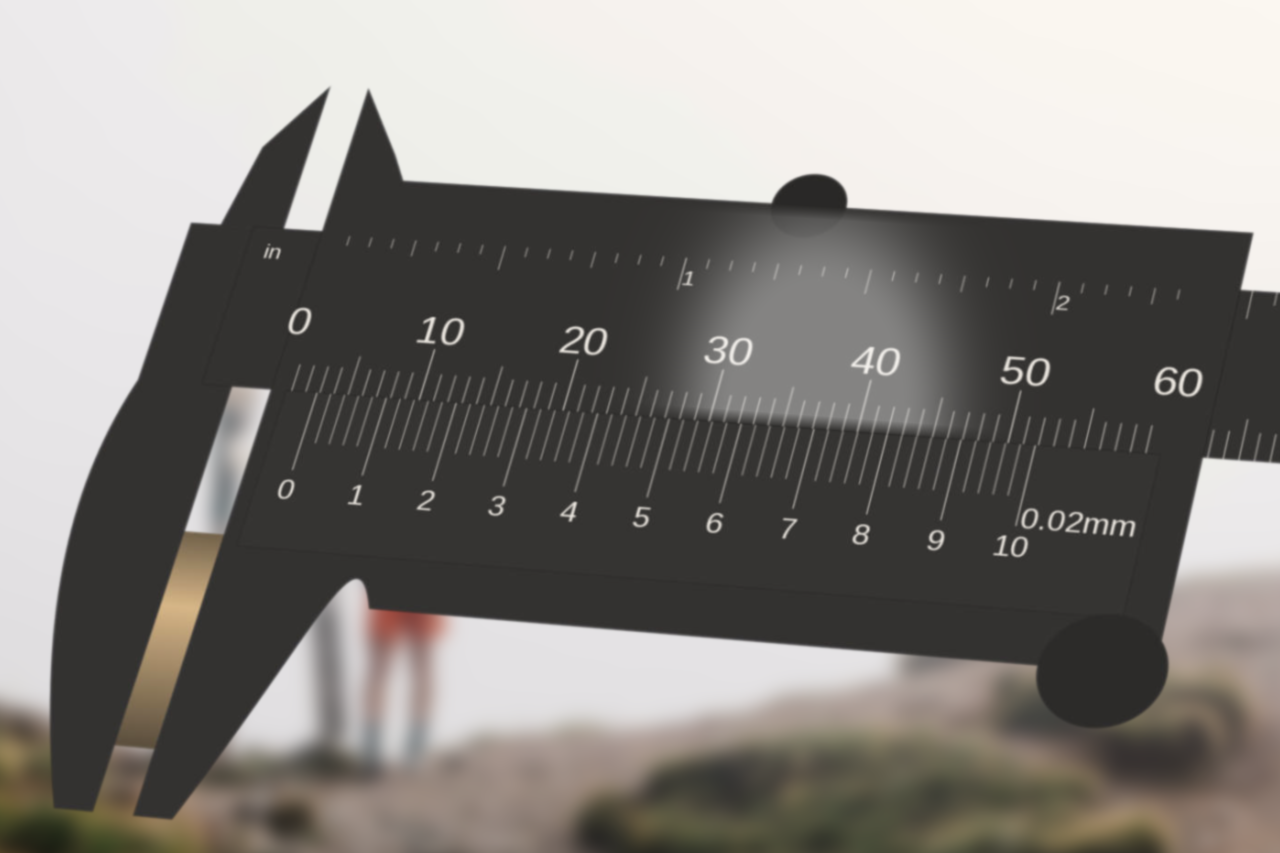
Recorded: 2.8,mm
